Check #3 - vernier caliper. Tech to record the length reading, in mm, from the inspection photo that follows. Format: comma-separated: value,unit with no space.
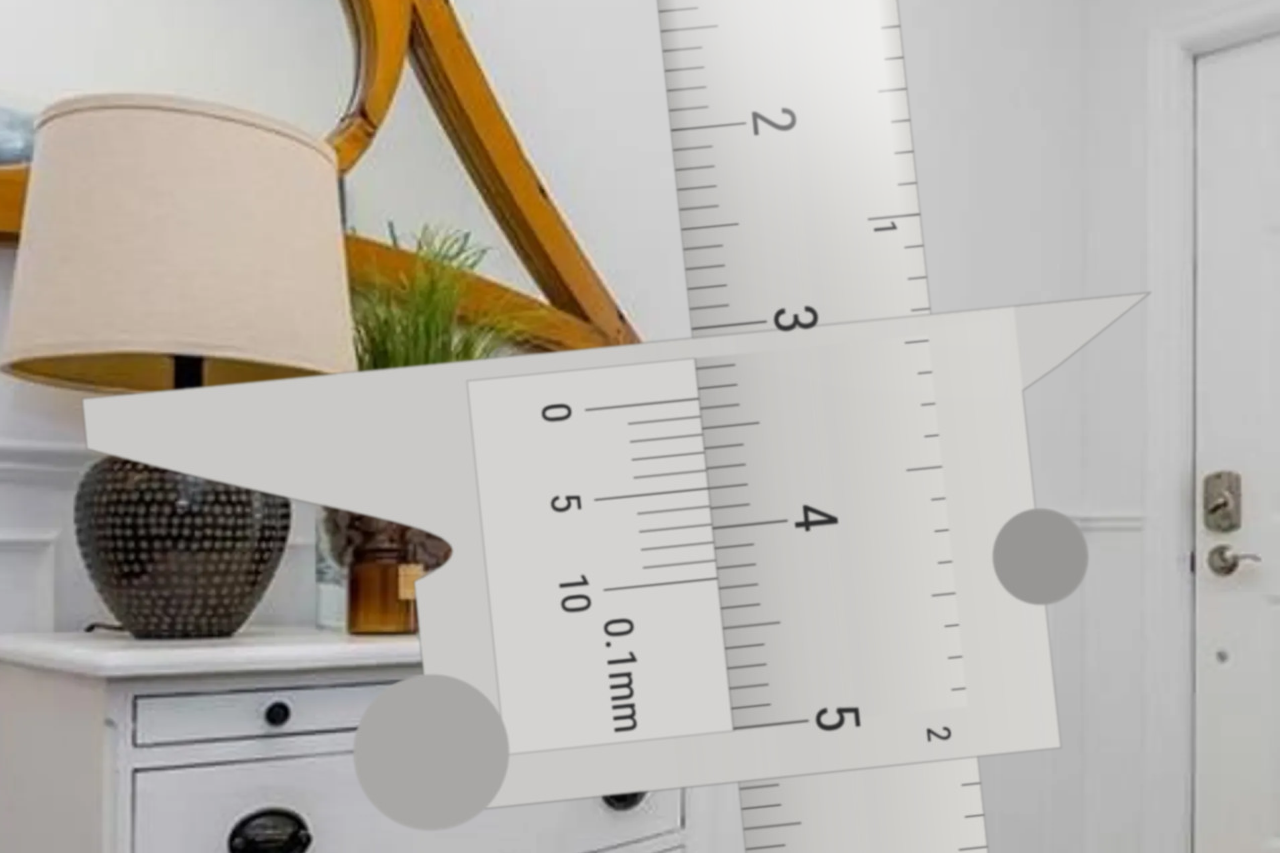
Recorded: 33.5,mm
